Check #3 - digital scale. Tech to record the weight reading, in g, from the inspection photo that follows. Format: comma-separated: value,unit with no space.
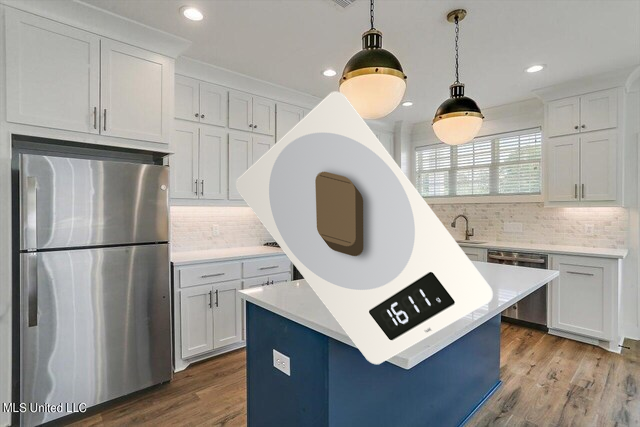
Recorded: 1611,g
